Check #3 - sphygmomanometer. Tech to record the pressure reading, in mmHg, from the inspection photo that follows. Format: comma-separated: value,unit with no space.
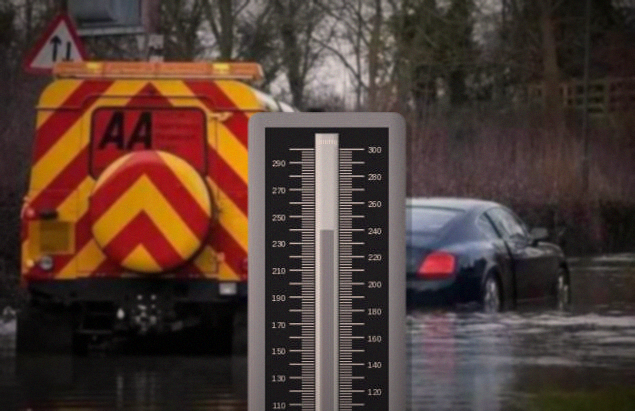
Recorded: 240,mmHg
